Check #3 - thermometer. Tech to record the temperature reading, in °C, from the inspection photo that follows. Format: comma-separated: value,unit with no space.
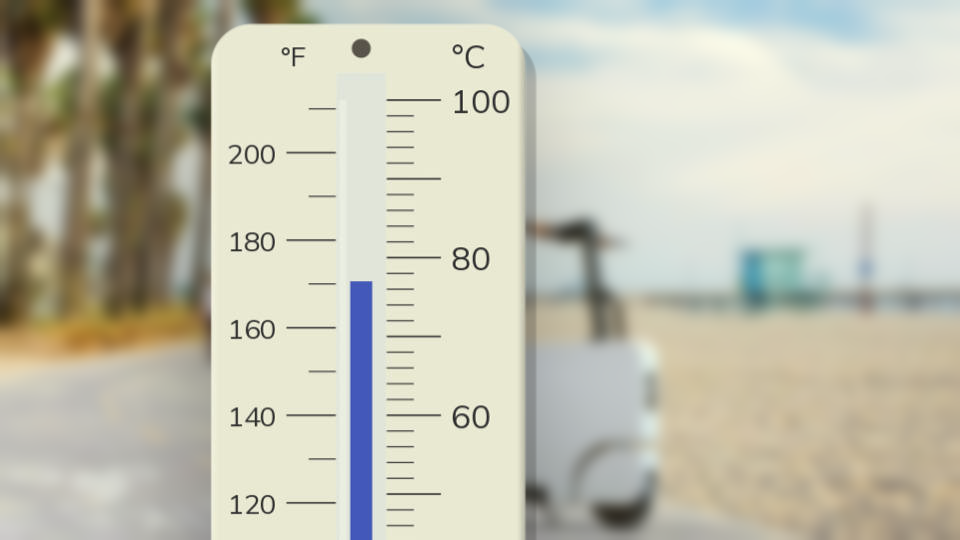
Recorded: 77,°C
